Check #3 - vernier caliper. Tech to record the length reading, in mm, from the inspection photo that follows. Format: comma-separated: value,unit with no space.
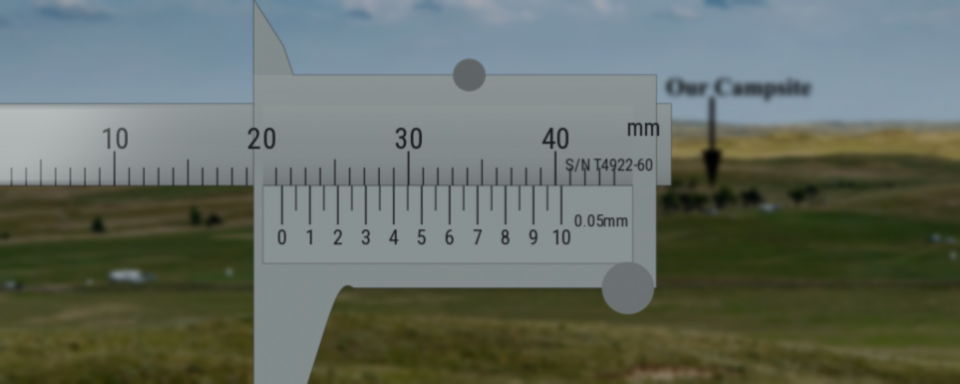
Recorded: 21.4,mm
